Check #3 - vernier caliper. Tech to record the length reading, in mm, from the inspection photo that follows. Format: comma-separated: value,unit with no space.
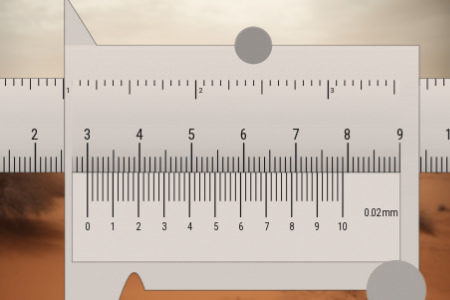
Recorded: 30.0,mm
